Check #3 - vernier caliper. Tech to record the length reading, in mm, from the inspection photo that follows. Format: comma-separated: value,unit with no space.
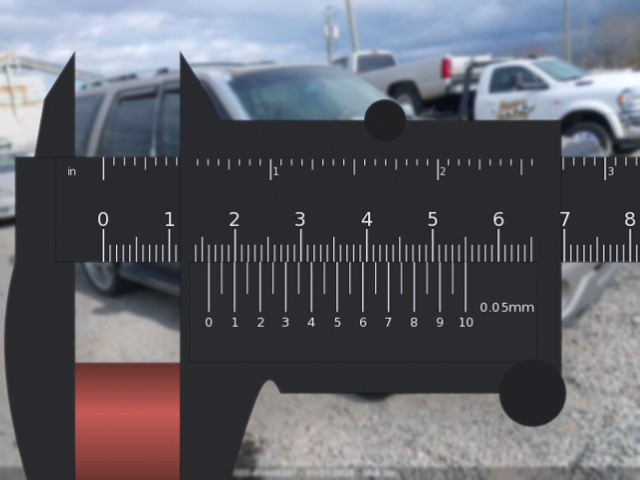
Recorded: 16.0,mm
